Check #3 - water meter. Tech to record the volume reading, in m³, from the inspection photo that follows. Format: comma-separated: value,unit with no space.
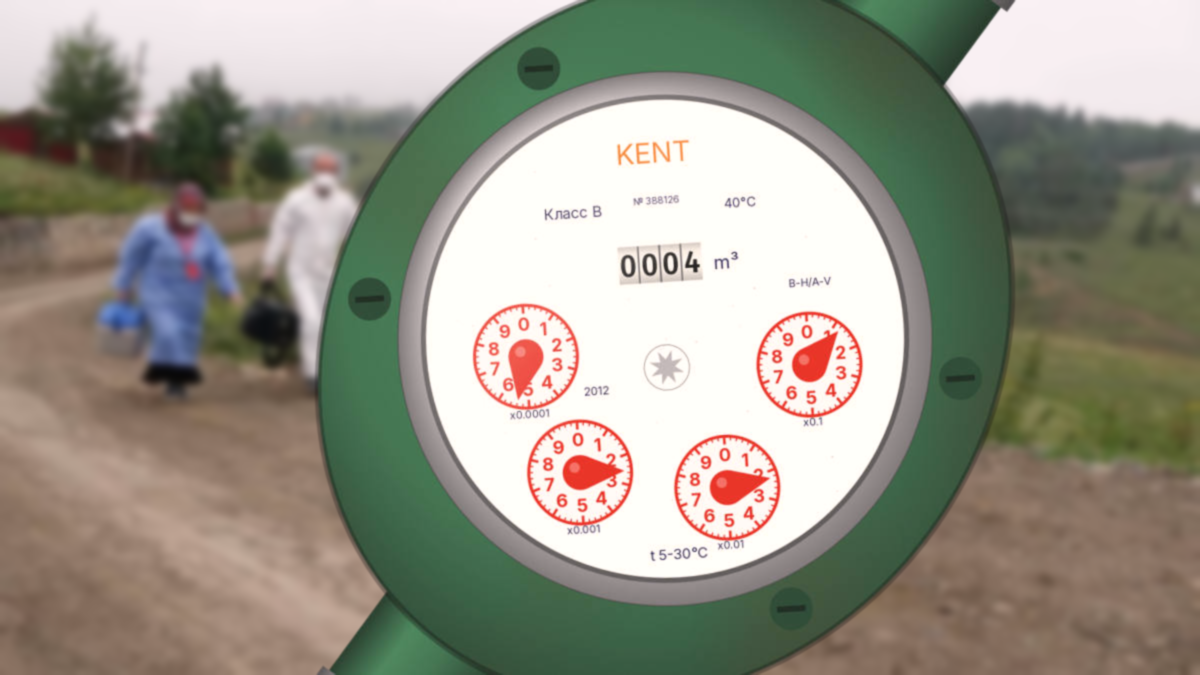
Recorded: 4.1225,m³
